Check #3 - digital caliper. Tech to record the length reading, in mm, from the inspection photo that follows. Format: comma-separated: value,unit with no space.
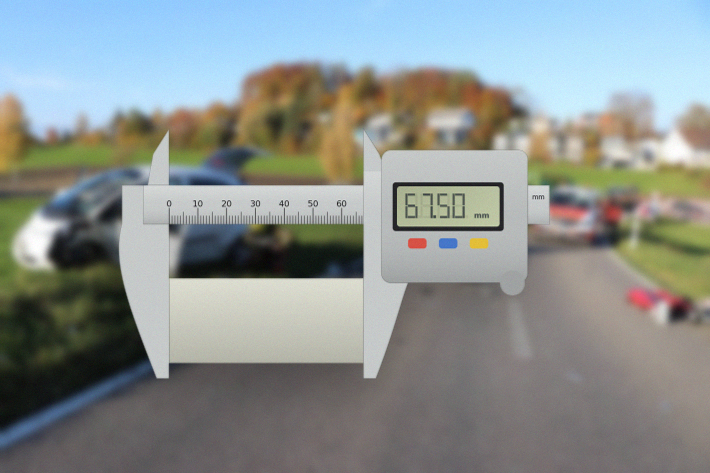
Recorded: 67.50,mm
